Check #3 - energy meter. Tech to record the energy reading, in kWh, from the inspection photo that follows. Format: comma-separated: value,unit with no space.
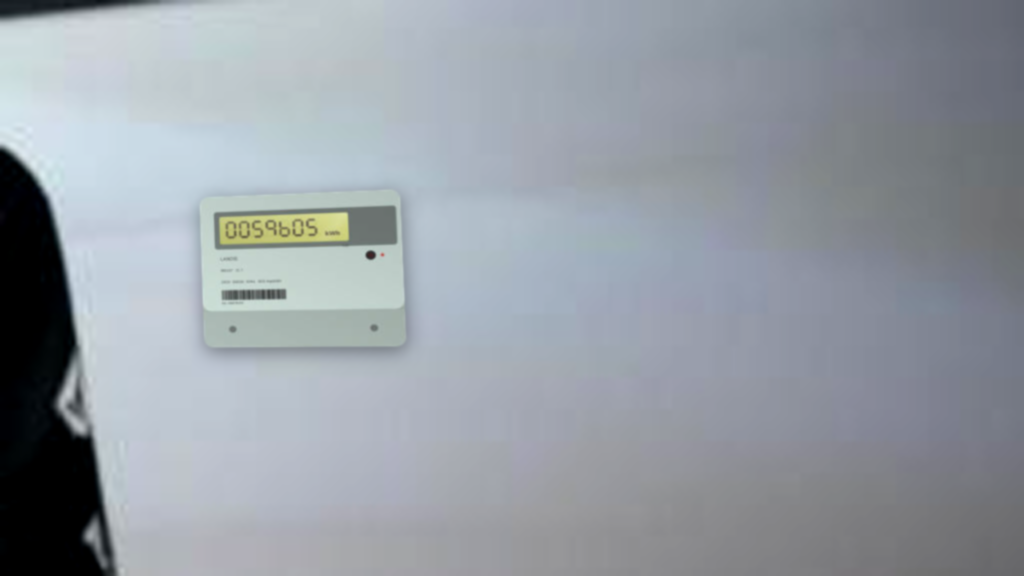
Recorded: 59605,kWh
